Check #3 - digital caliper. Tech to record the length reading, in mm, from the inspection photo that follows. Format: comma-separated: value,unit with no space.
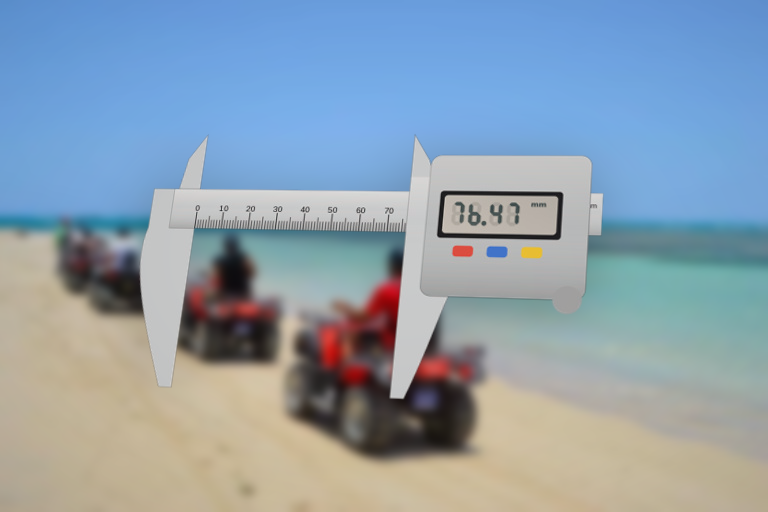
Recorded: 76.47,mm
